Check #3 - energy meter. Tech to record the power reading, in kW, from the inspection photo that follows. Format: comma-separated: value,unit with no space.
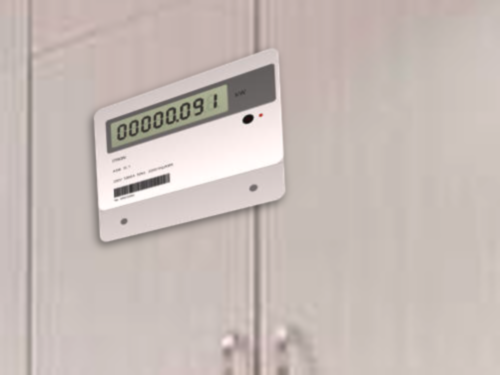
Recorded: 0.091,kW
